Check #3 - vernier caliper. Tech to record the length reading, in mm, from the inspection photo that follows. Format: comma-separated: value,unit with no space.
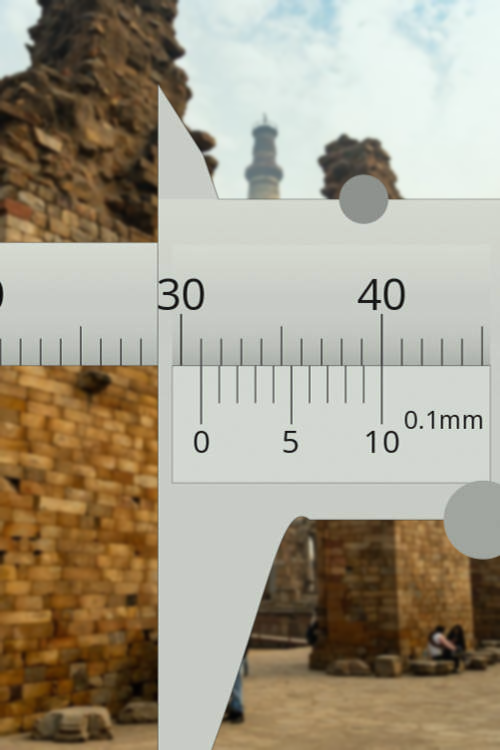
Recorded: 31.0,mm
